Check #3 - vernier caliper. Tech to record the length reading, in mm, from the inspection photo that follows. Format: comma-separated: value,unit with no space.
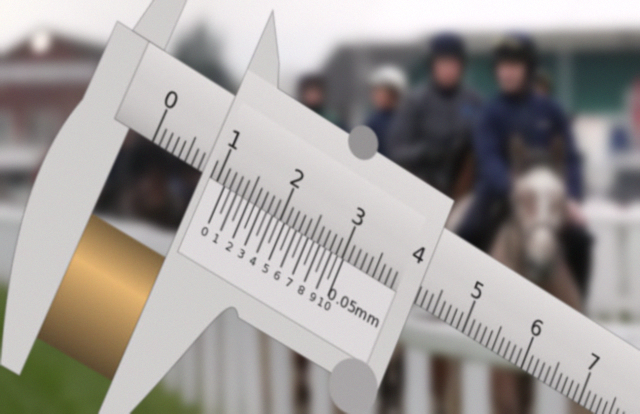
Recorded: 11.2,mm
